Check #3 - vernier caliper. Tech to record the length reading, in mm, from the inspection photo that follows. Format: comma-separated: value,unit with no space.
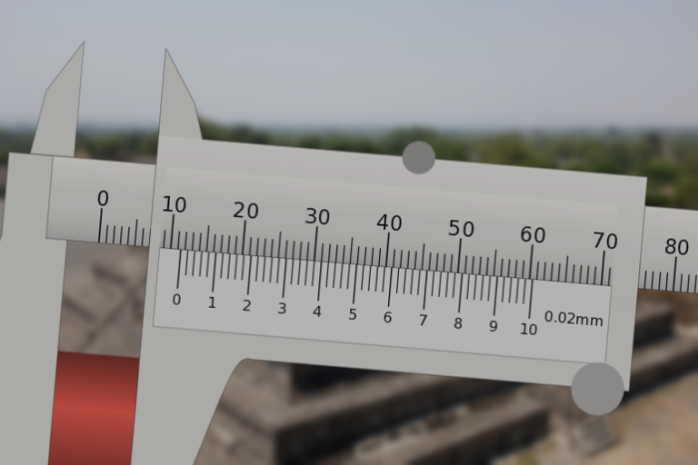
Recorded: 11.4,mm
